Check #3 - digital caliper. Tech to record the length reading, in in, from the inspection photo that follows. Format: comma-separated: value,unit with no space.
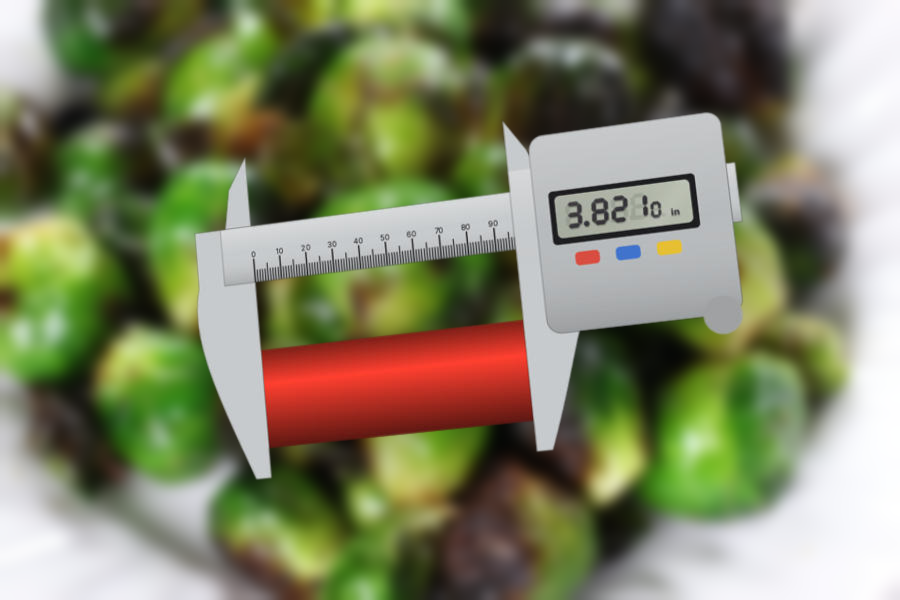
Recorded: 3.8210,in
